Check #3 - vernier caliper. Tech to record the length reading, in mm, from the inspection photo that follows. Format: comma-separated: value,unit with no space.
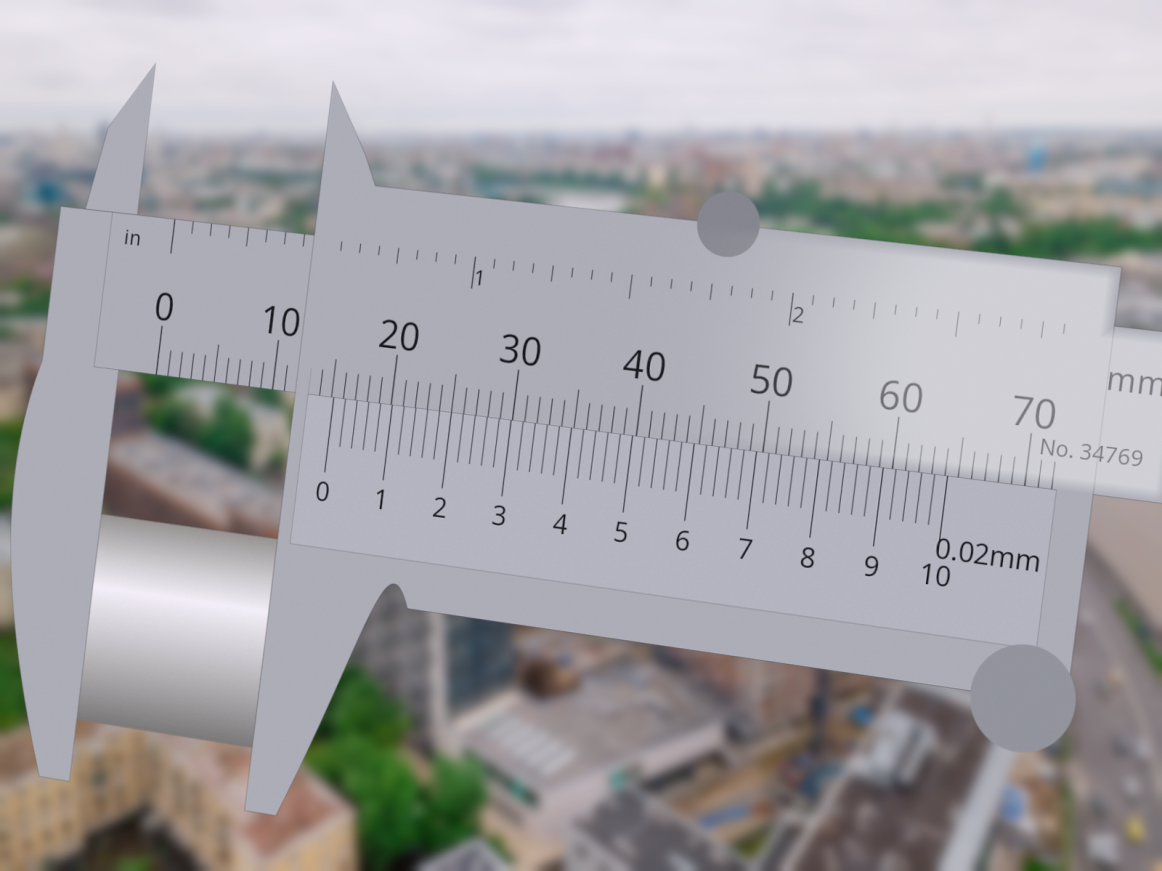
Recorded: 15.2,mm
